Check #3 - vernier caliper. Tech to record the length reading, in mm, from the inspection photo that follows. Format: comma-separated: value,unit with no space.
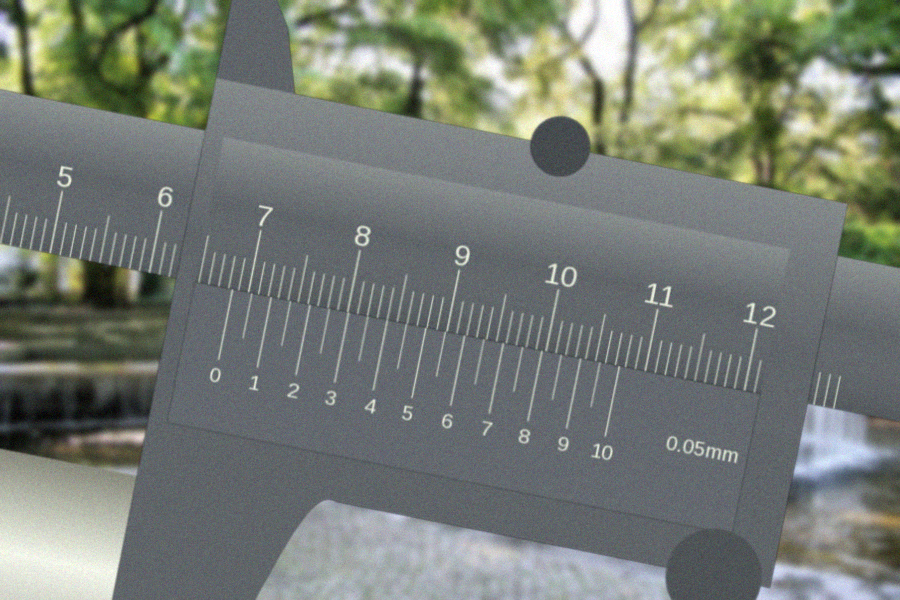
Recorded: 68.4,mm
